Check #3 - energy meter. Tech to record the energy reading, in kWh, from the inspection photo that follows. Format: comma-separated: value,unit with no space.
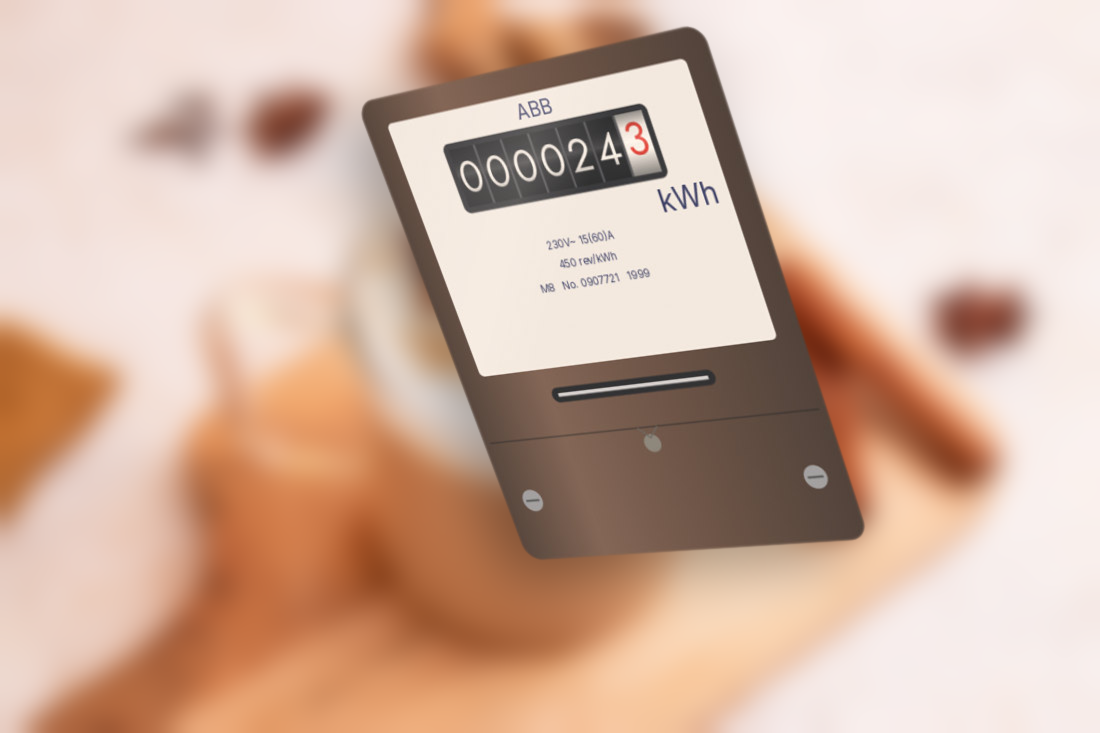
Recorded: 24.3,kWh
